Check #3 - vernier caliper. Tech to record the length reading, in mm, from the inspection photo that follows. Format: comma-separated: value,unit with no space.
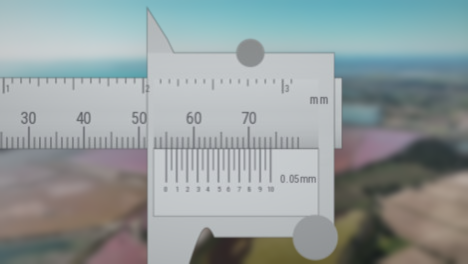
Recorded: 55.0,mm
